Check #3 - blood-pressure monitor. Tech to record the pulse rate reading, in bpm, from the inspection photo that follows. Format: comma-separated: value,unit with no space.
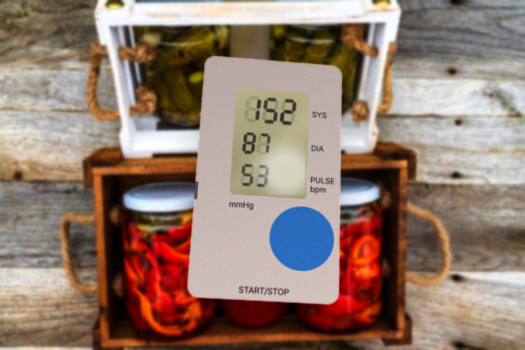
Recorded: 53,bpm
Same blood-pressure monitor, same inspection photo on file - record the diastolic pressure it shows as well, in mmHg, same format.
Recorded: 87,mmHg
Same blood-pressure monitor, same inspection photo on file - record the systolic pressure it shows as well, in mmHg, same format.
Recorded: 152,mmHg
